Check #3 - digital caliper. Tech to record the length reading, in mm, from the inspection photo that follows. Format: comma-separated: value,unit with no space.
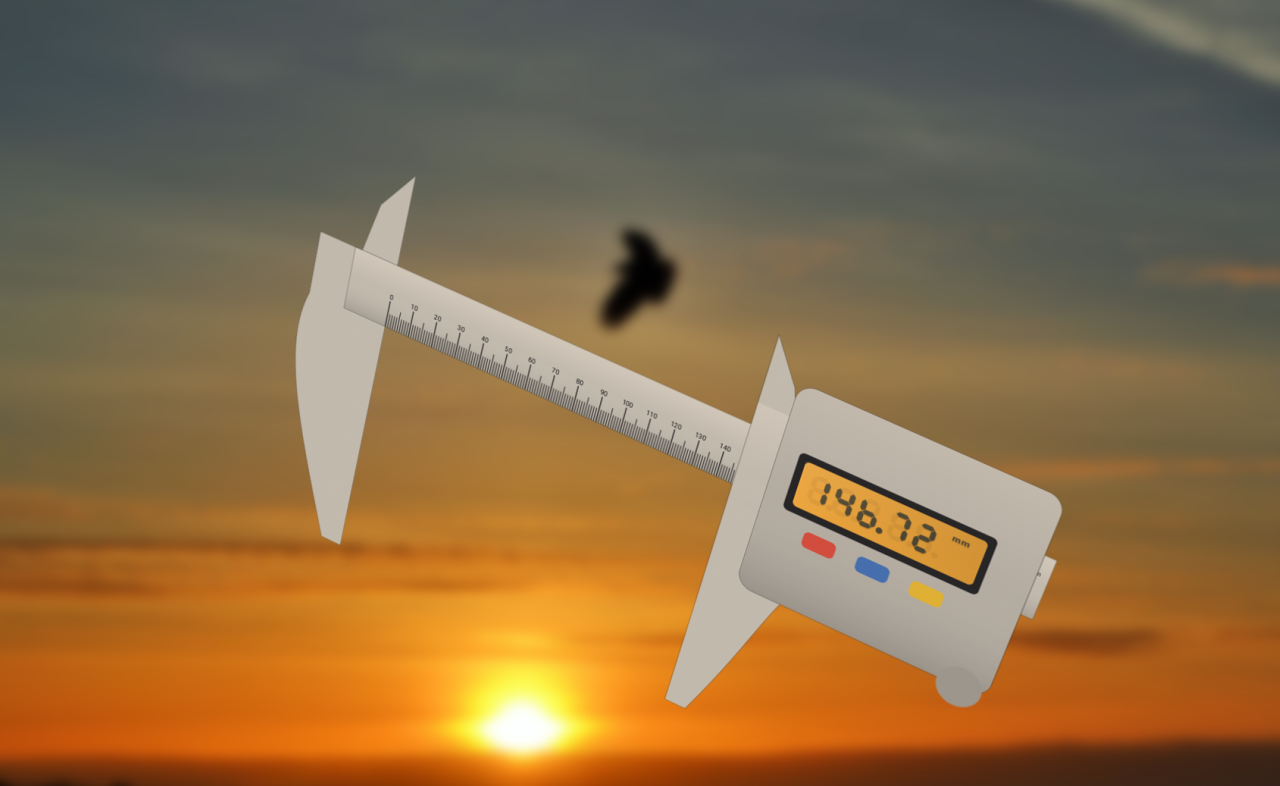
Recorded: 146.72,mm
